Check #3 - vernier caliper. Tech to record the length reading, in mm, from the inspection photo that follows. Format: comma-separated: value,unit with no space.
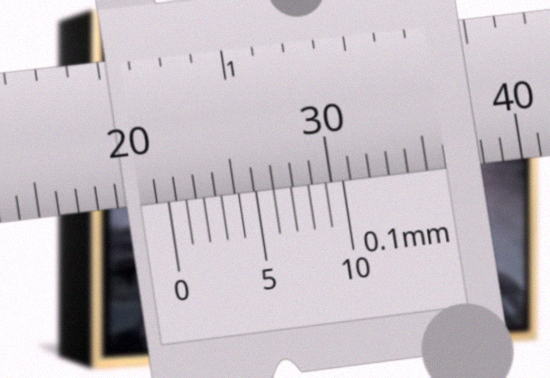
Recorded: 21.6,mm
